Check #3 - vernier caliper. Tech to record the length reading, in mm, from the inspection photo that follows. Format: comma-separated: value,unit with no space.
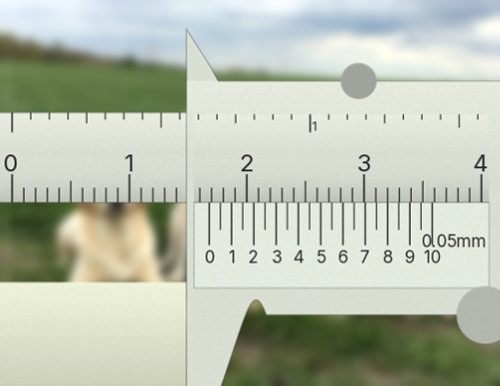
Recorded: 16.8,mm
